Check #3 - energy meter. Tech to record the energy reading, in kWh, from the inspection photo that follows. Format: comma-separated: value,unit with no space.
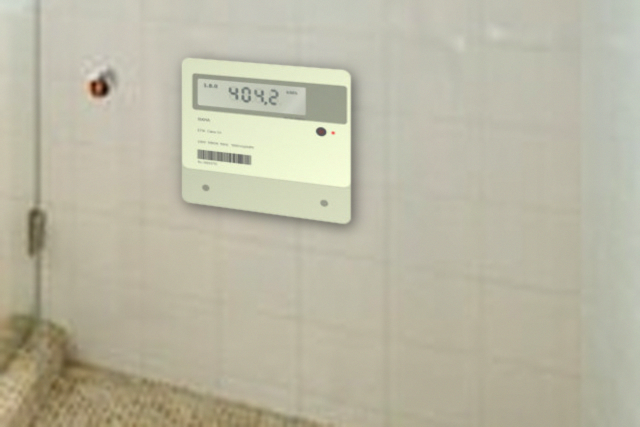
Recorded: 404.2,kWh
